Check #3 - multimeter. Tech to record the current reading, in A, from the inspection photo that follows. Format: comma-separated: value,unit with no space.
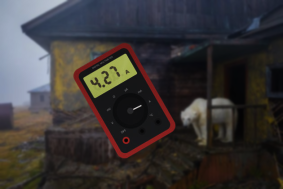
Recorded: 4.27,A
